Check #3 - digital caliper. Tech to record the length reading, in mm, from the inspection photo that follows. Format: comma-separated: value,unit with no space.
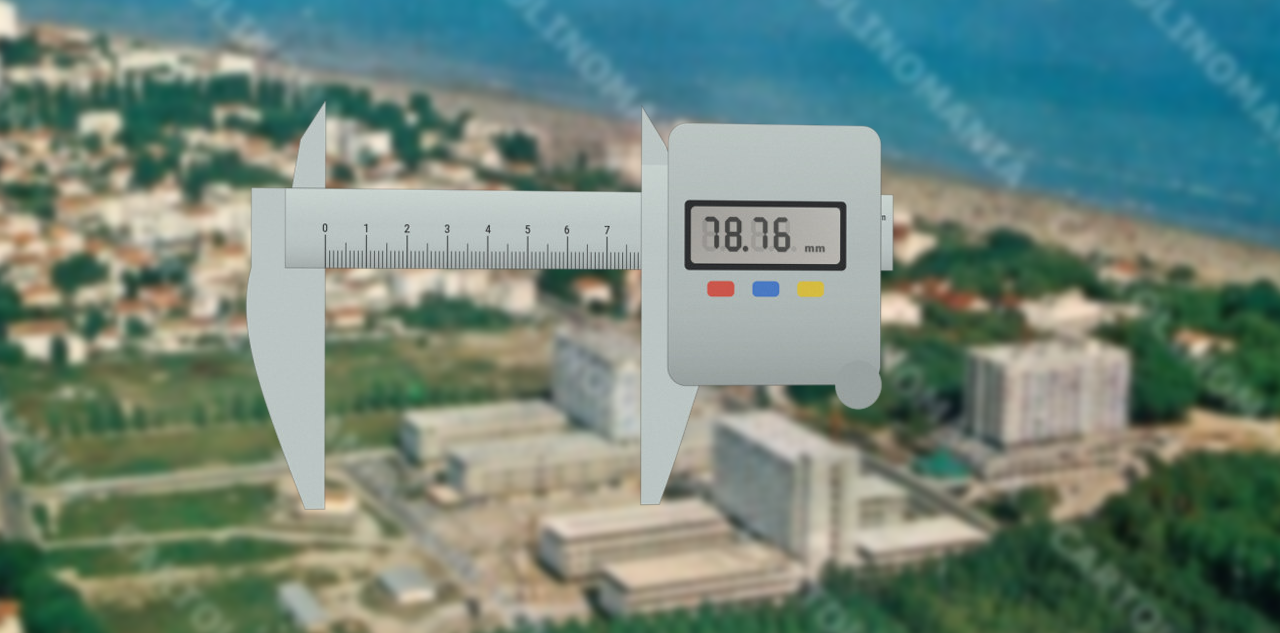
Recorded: 78.76,mm
